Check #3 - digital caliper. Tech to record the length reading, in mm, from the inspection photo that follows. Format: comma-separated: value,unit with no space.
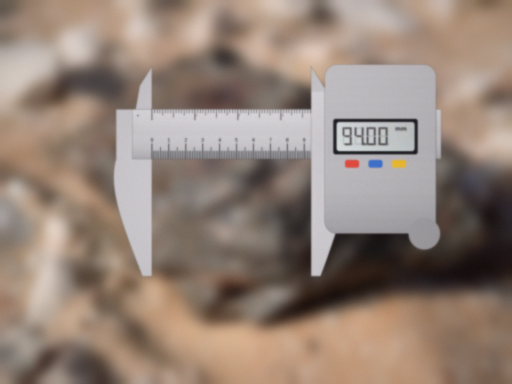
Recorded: 94.00,mm
